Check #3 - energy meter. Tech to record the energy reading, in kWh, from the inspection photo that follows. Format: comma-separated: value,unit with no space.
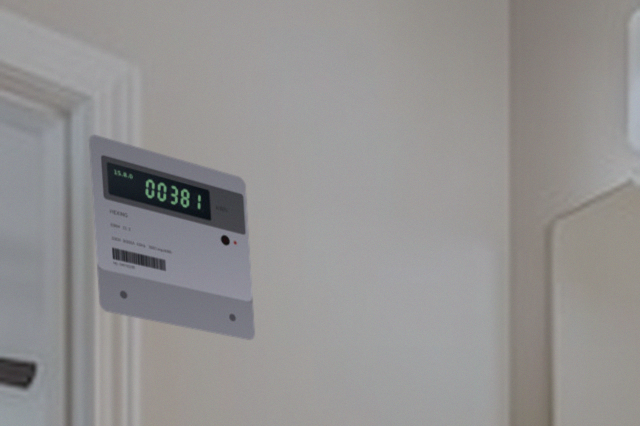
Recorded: 381,kWh
